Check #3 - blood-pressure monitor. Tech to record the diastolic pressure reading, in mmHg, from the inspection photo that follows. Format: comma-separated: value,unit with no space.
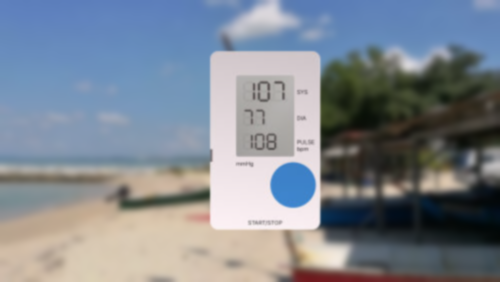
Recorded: 77,mmHg
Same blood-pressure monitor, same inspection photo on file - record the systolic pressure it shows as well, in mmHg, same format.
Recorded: 107,mmHg
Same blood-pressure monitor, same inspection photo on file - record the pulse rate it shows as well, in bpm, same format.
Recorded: 108,bpm
